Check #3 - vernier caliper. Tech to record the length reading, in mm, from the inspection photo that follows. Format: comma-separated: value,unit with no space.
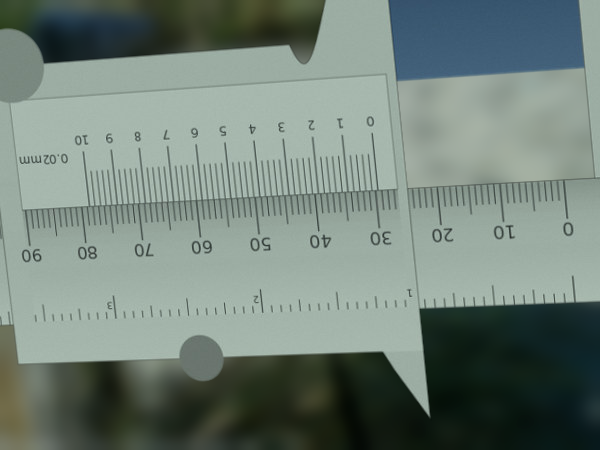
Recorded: 29.6,mm
